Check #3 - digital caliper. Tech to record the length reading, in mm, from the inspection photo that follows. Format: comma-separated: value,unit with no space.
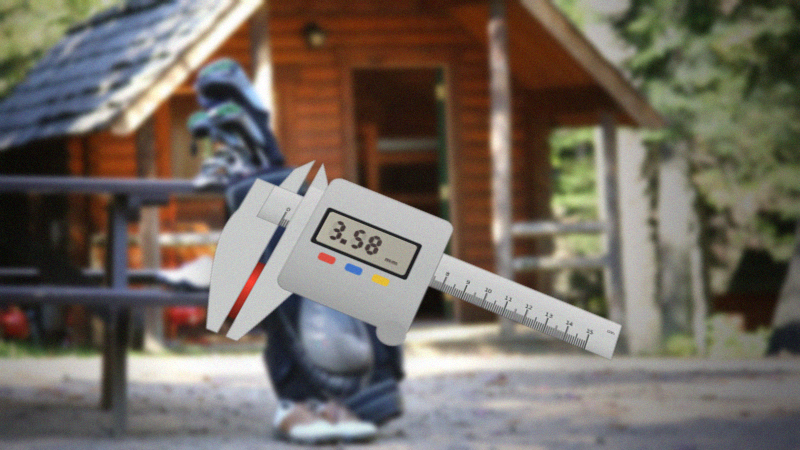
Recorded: 3.58,mm
